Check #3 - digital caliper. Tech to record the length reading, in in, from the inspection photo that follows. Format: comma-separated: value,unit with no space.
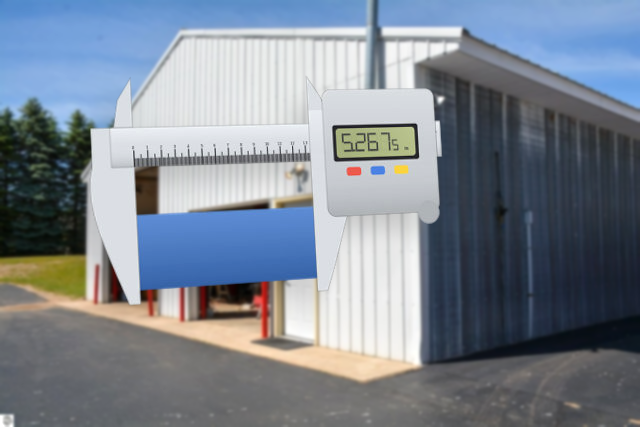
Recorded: 5.2675,in
